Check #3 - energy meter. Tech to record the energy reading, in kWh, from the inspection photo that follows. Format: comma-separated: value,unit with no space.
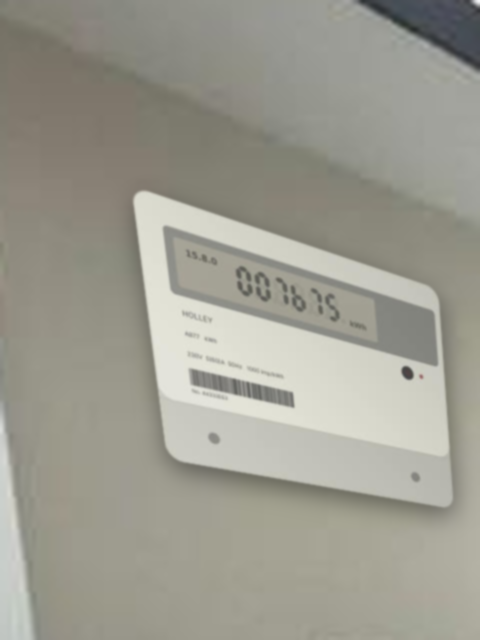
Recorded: 7675,kWh
